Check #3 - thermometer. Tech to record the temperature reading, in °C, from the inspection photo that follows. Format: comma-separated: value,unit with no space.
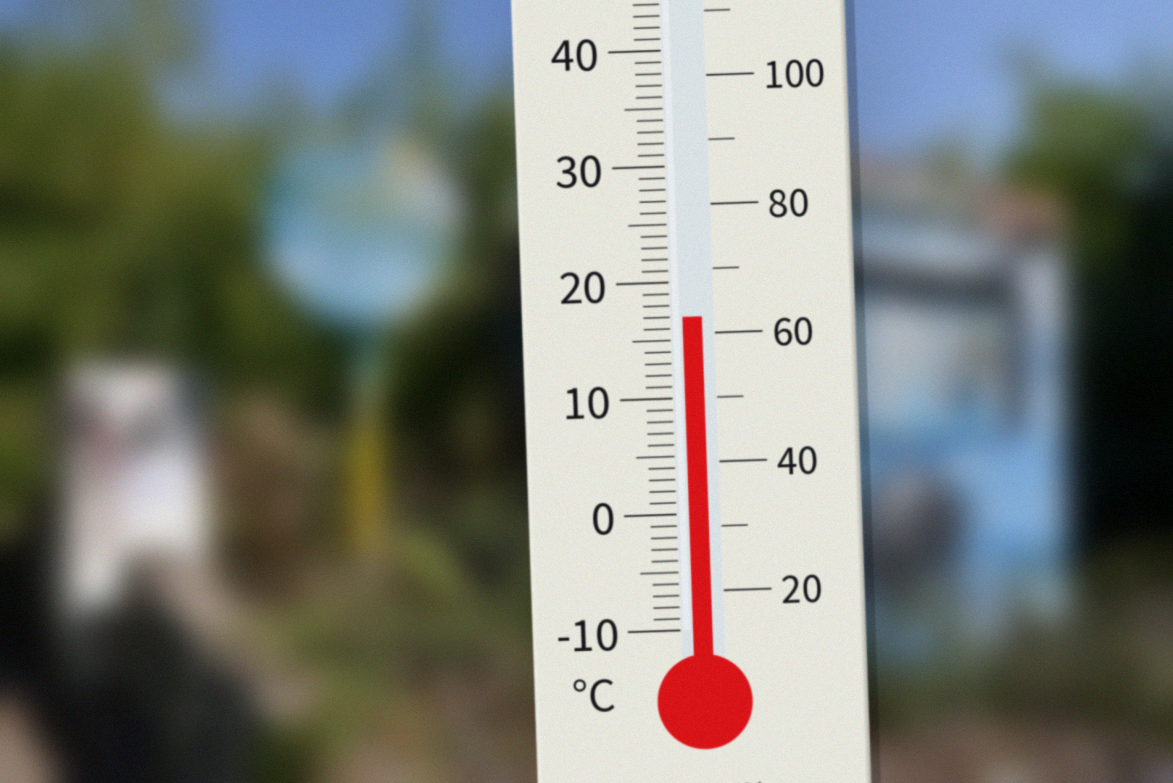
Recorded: 17,°C
